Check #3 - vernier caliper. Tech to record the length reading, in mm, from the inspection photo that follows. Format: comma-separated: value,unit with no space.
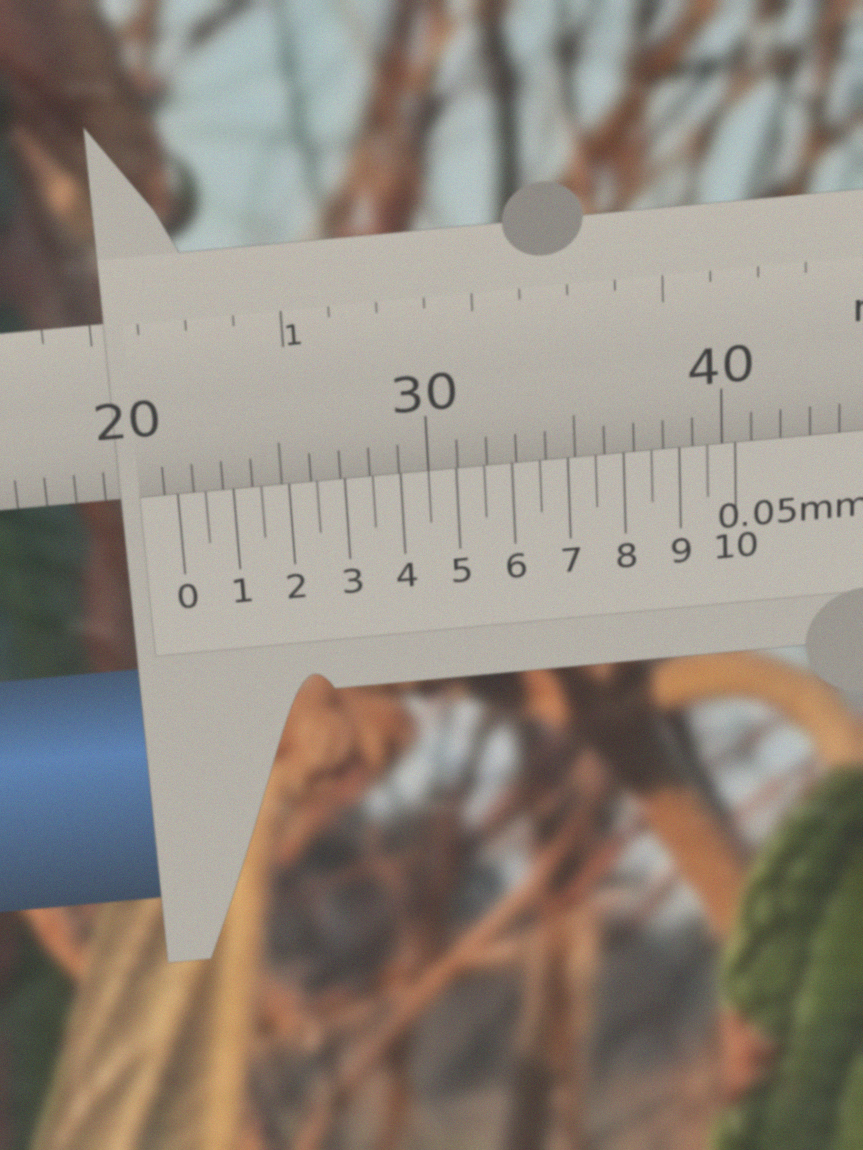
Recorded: 21.45,mm
